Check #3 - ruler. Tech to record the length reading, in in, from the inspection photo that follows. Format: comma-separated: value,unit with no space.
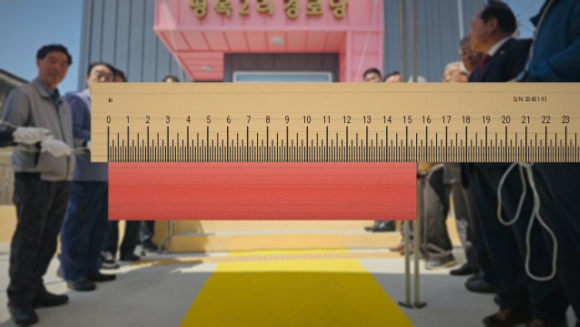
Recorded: 15.5,in
